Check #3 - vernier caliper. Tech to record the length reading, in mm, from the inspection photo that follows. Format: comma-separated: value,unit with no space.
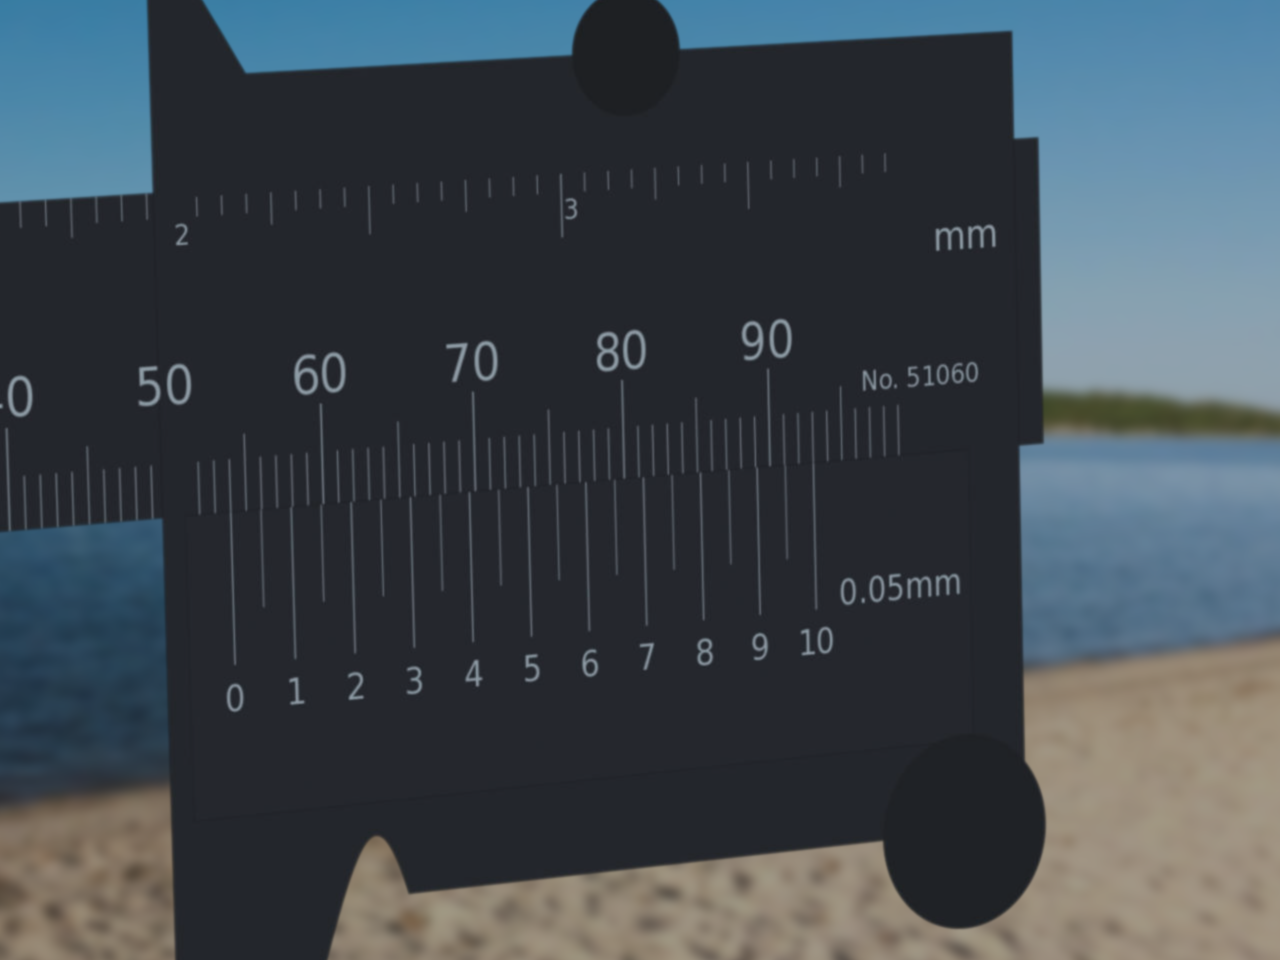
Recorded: 54.0,mm
